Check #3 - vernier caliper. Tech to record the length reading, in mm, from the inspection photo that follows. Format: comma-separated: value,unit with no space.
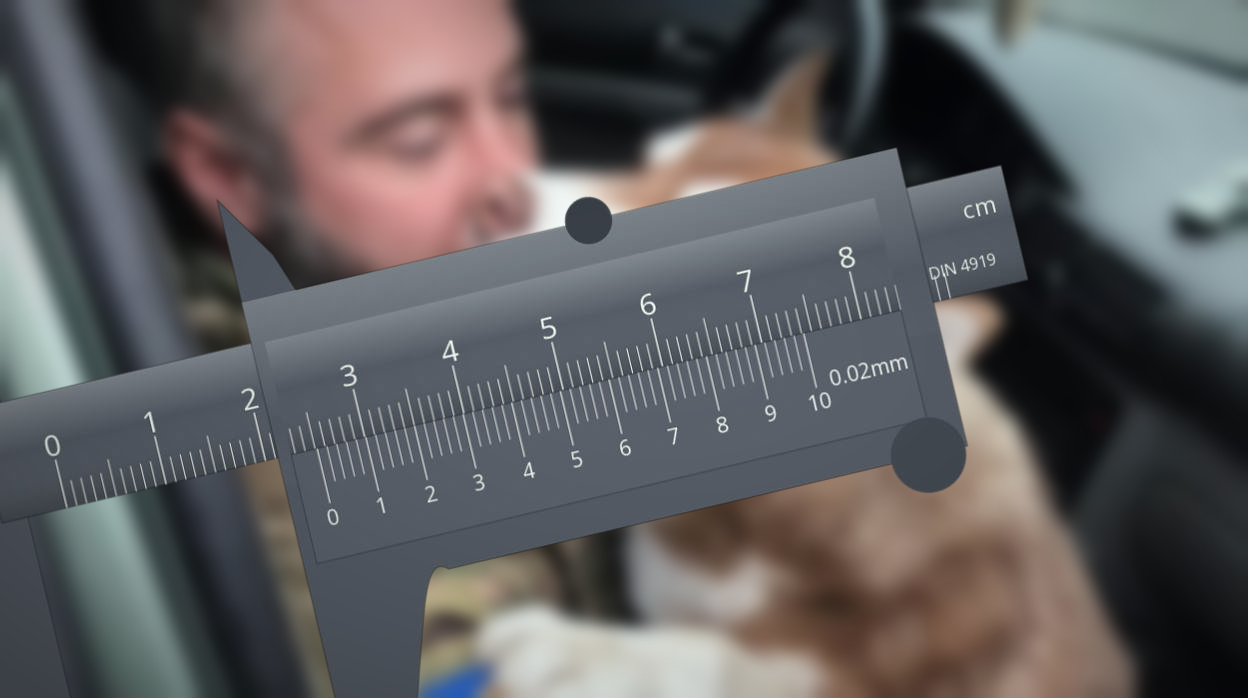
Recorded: 25.2,mm
